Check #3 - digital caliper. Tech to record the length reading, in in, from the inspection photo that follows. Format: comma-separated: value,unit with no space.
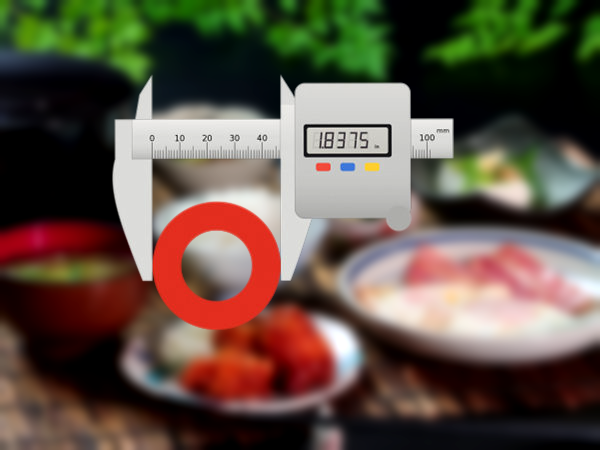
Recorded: 1.8375,in
